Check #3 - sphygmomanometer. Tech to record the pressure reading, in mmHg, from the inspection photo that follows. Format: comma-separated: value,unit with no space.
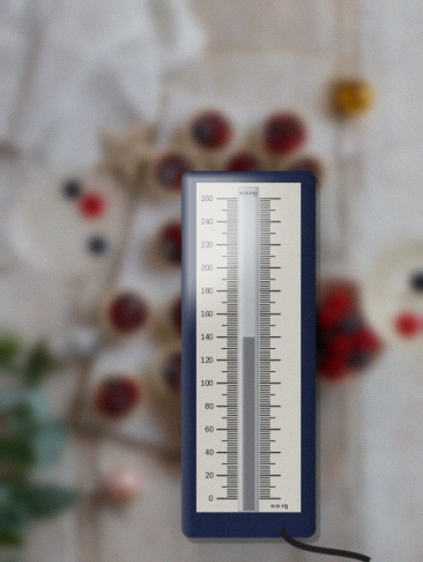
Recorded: 140,mmHg
